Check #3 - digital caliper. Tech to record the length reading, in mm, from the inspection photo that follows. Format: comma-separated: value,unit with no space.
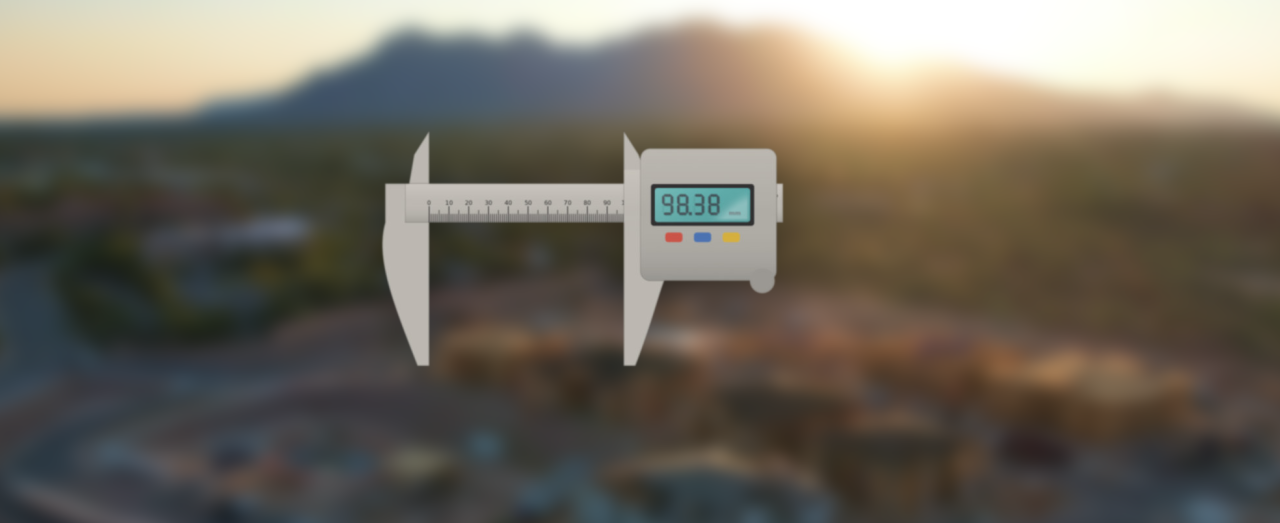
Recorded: 98.38,mm
